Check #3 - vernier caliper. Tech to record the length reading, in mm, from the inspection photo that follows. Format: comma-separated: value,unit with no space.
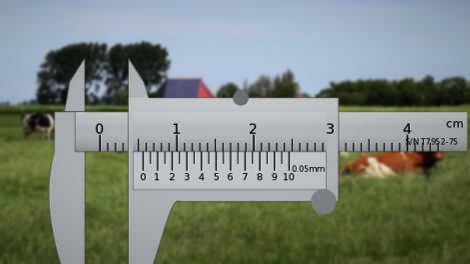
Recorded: 5.6,mm
